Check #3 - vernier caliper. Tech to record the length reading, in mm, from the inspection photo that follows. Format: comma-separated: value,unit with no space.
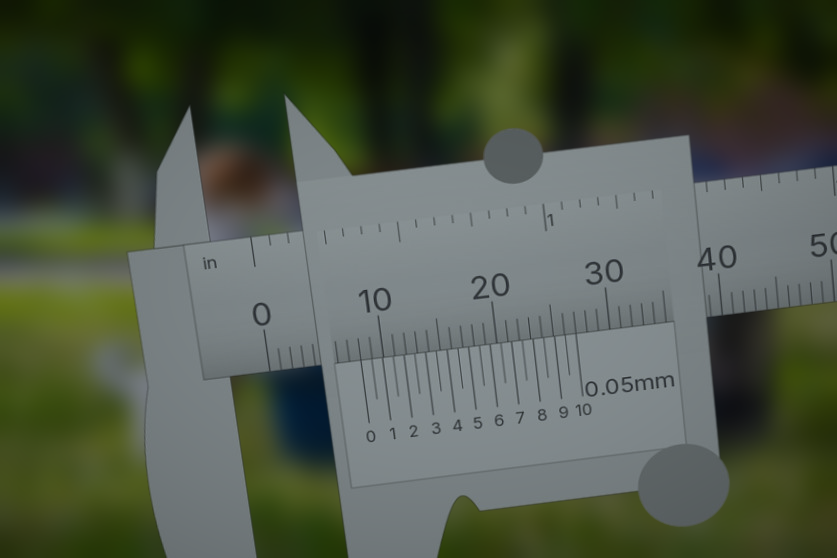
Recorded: 8.0,mm
